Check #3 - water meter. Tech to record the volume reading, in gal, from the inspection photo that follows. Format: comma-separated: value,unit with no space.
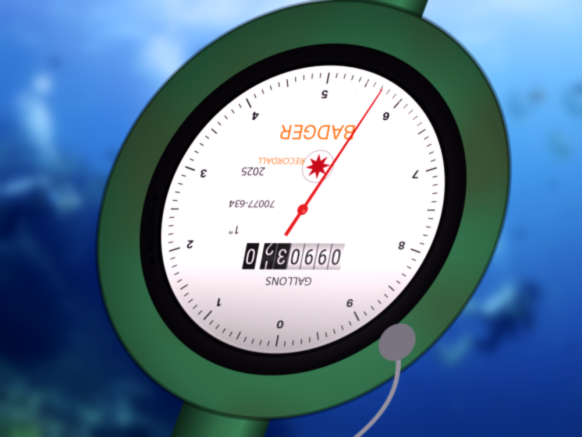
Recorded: 990315.7,gal
